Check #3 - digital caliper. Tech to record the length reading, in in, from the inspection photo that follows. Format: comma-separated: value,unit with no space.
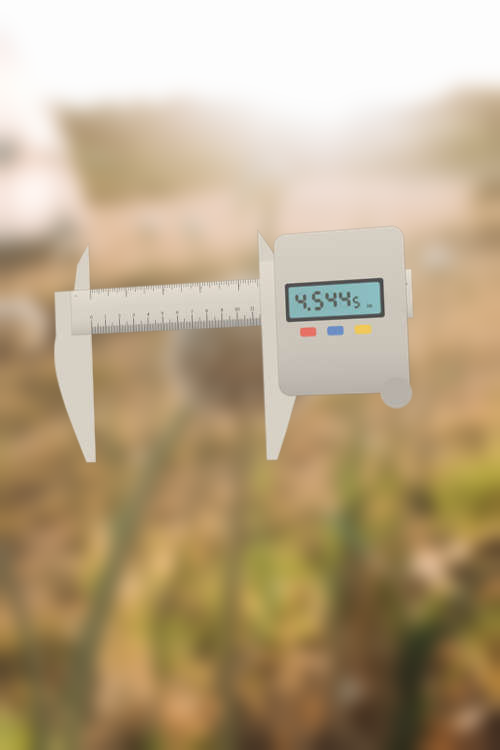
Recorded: 4.5445,in
